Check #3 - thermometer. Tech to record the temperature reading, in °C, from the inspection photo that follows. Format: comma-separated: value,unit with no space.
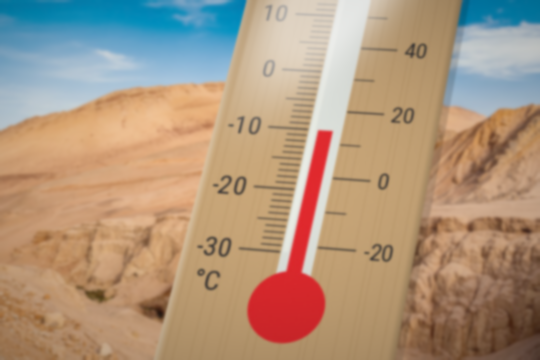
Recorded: -10,°C
